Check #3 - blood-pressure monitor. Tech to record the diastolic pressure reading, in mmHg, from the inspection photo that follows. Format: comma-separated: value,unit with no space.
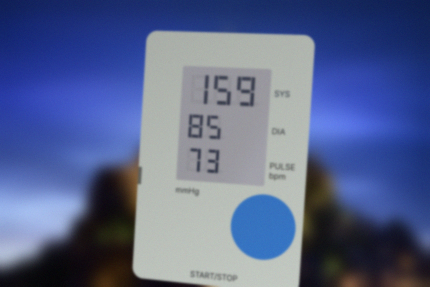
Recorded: 85,mmHg
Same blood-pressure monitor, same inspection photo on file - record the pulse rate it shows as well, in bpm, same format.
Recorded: 73,bpm
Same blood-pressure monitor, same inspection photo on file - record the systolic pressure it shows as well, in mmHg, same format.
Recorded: 159,mmHg
